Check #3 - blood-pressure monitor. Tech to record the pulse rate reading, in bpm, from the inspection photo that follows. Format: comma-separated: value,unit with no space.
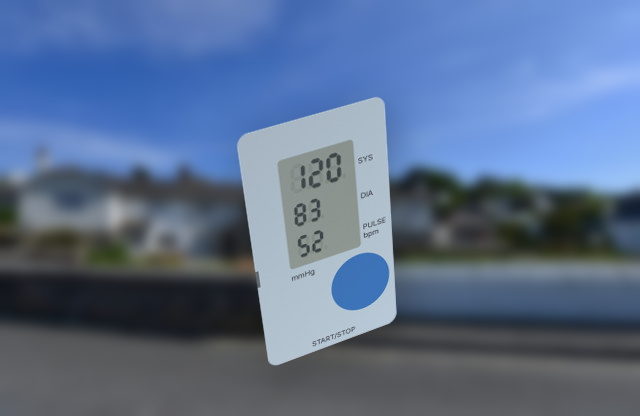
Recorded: 52,bpm
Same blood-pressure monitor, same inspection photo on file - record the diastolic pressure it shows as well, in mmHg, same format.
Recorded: 83,mmHg
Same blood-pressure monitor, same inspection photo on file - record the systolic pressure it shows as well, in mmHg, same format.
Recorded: 120,mmHg
